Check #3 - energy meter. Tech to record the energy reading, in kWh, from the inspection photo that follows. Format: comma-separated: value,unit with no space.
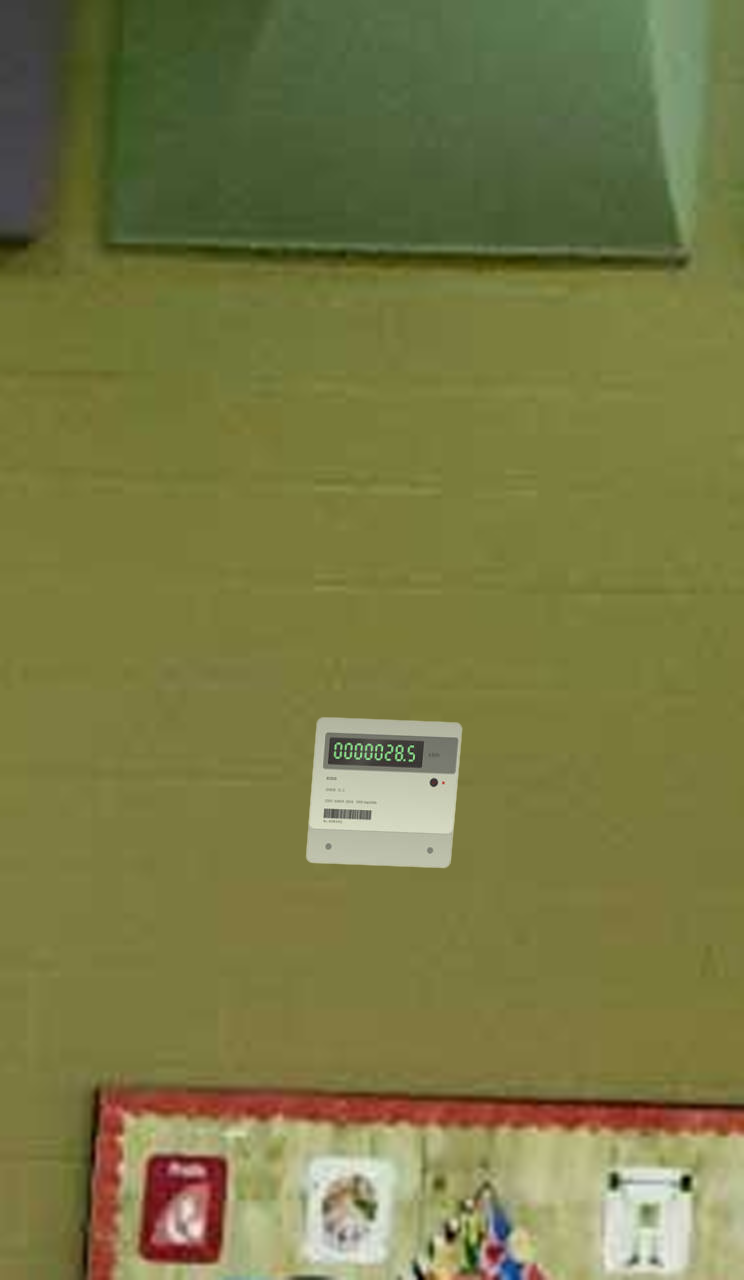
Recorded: 28.5,kWh
